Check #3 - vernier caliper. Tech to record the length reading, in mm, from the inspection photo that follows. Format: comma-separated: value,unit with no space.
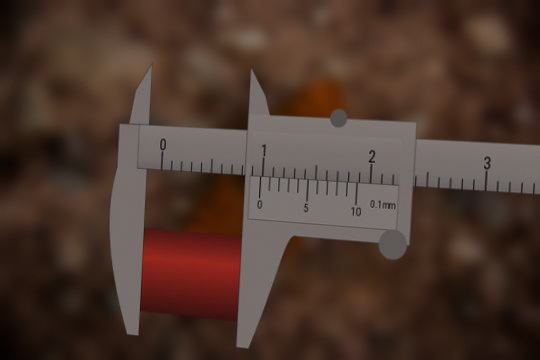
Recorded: 9.8,mm
